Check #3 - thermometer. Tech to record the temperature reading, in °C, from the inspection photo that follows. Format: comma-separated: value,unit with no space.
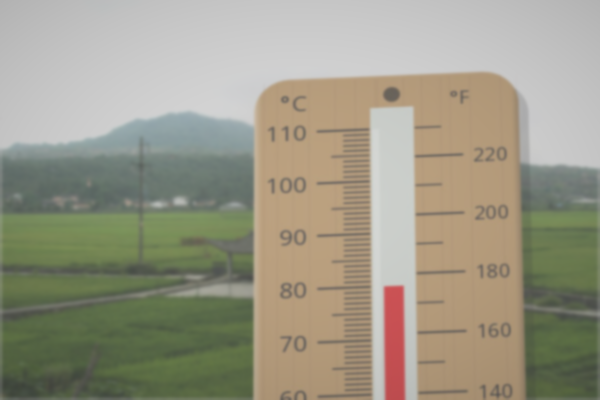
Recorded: 80,°C
